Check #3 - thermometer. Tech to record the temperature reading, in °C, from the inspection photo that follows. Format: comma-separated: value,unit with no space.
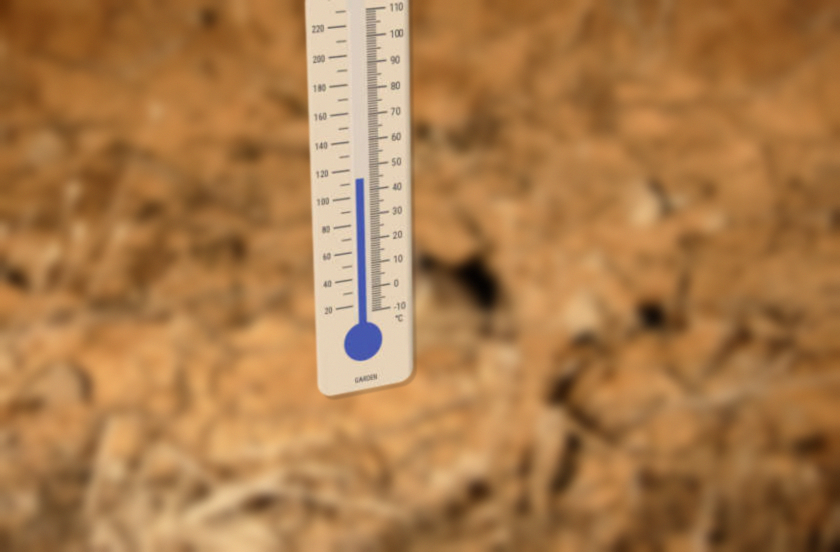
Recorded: 45,°C
